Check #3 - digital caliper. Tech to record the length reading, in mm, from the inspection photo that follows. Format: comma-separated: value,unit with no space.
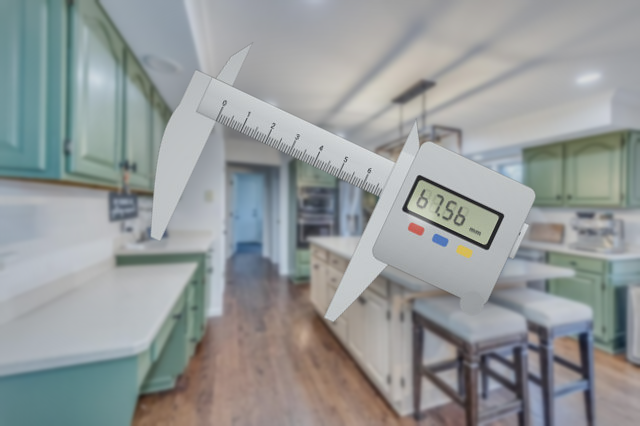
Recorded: 67.56,mm
